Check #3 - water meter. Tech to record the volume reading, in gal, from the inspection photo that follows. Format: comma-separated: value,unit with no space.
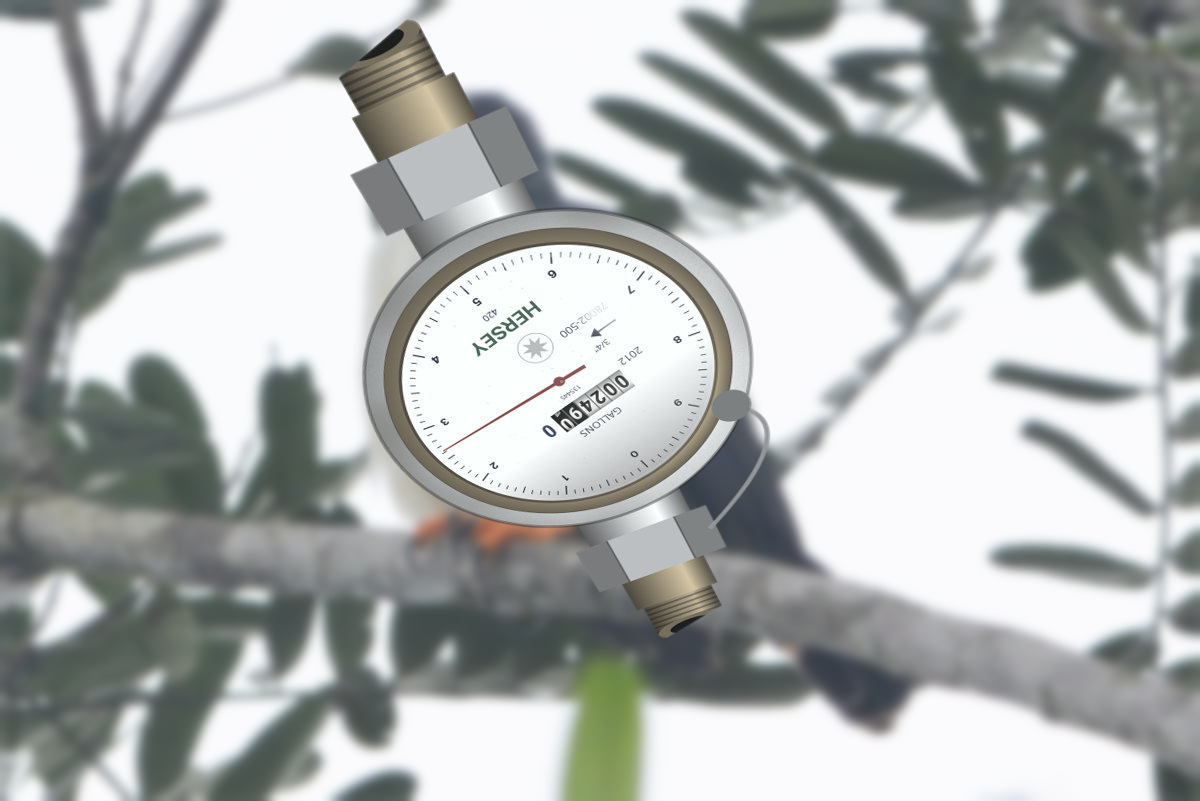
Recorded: 24902.6,gal
